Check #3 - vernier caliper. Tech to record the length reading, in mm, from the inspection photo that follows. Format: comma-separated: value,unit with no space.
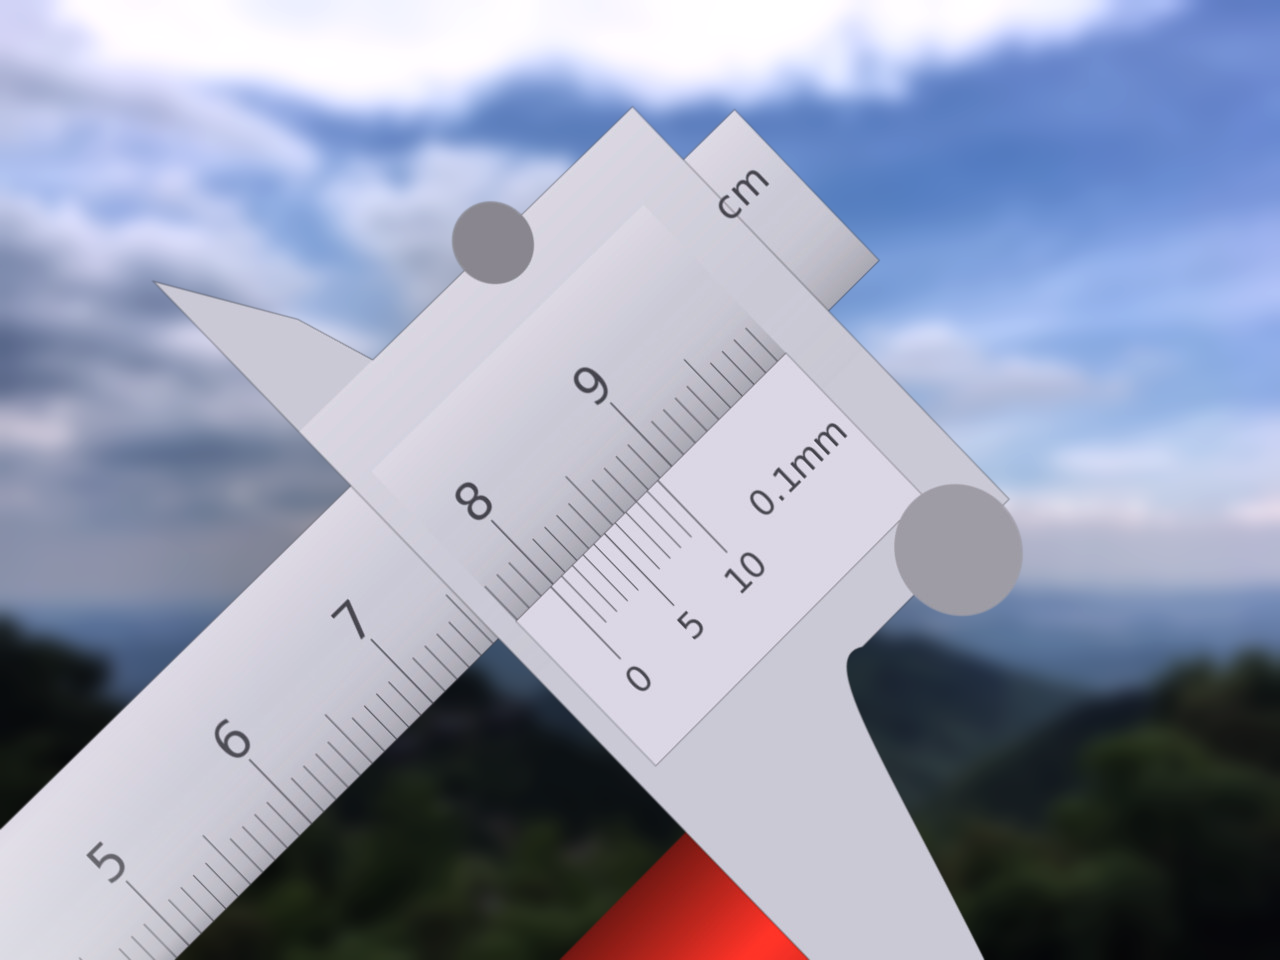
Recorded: 79.8,mm
